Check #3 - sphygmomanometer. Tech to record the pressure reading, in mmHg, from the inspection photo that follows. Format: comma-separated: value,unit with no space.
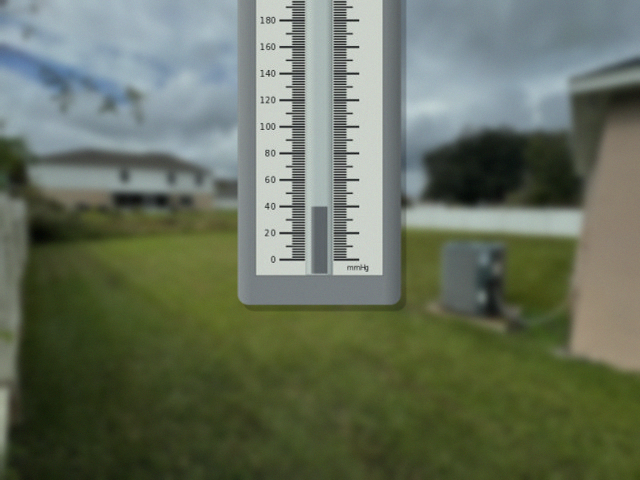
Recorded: 40,mmHg
